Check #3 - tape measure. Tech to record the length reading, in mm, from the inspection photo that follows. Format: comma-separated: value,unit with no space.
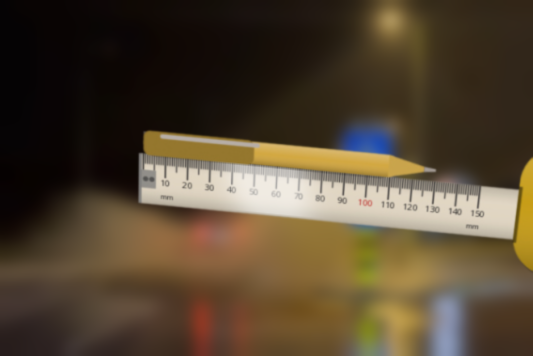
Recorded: 130,mm
